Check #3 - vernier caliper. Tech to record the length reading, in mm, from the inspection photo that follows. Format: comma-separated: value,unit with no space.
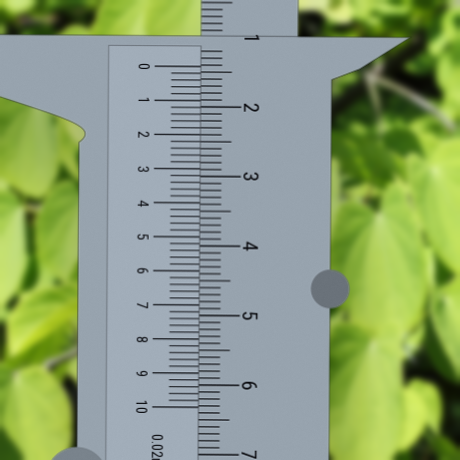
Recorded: 14.2,mm
